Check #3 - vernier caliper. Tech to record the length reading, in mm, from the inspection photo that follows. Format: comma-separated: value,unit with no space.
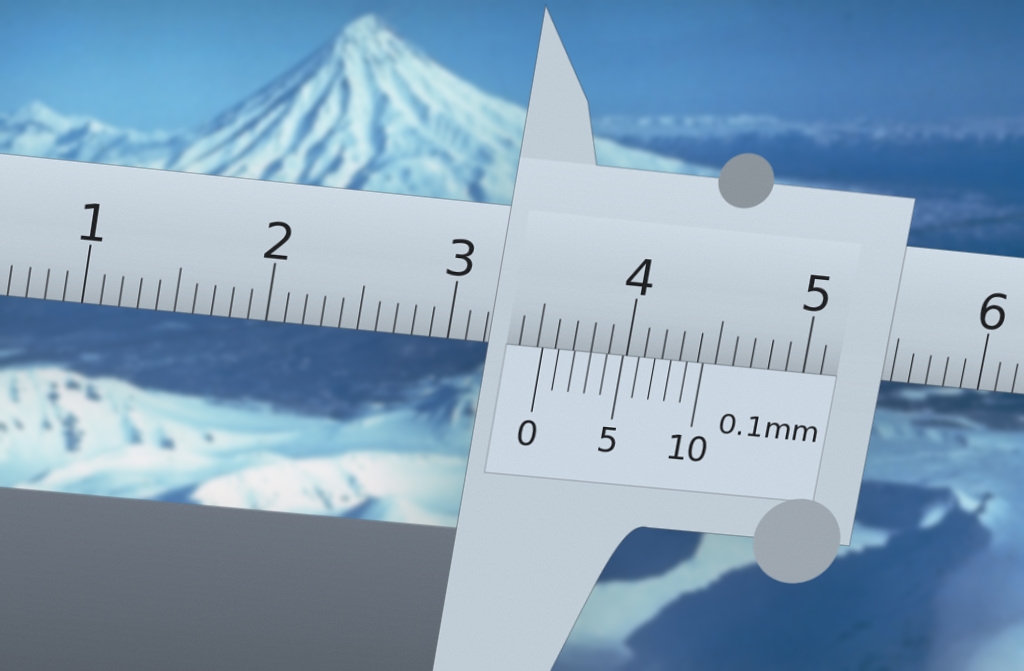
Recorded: 35.3,mm
